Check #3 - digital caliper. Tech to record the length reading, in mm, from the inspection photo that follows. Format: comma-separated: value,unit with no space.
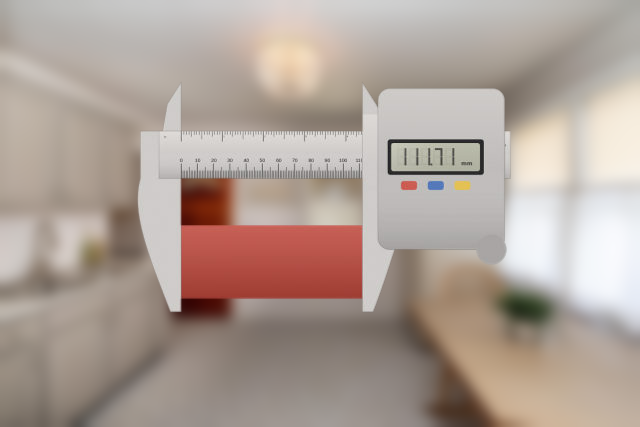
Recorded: 111.71,mm
